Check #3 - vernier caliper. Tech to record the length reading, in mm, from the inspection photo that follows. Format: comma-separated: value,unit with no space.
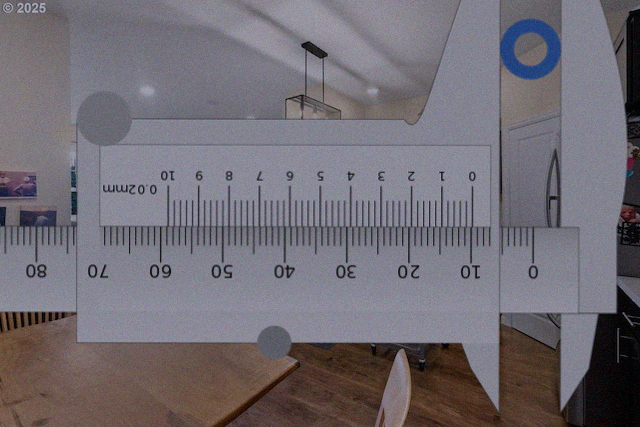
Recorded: 9.8,mm
